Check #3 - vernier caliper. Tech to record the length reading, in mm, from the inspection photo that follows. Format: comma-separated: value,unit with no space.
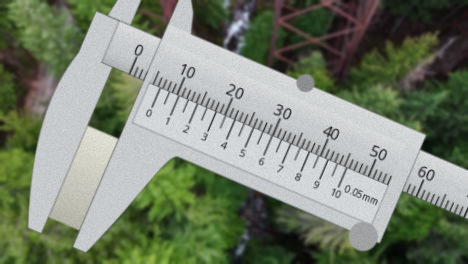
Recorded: 6.5,mm
